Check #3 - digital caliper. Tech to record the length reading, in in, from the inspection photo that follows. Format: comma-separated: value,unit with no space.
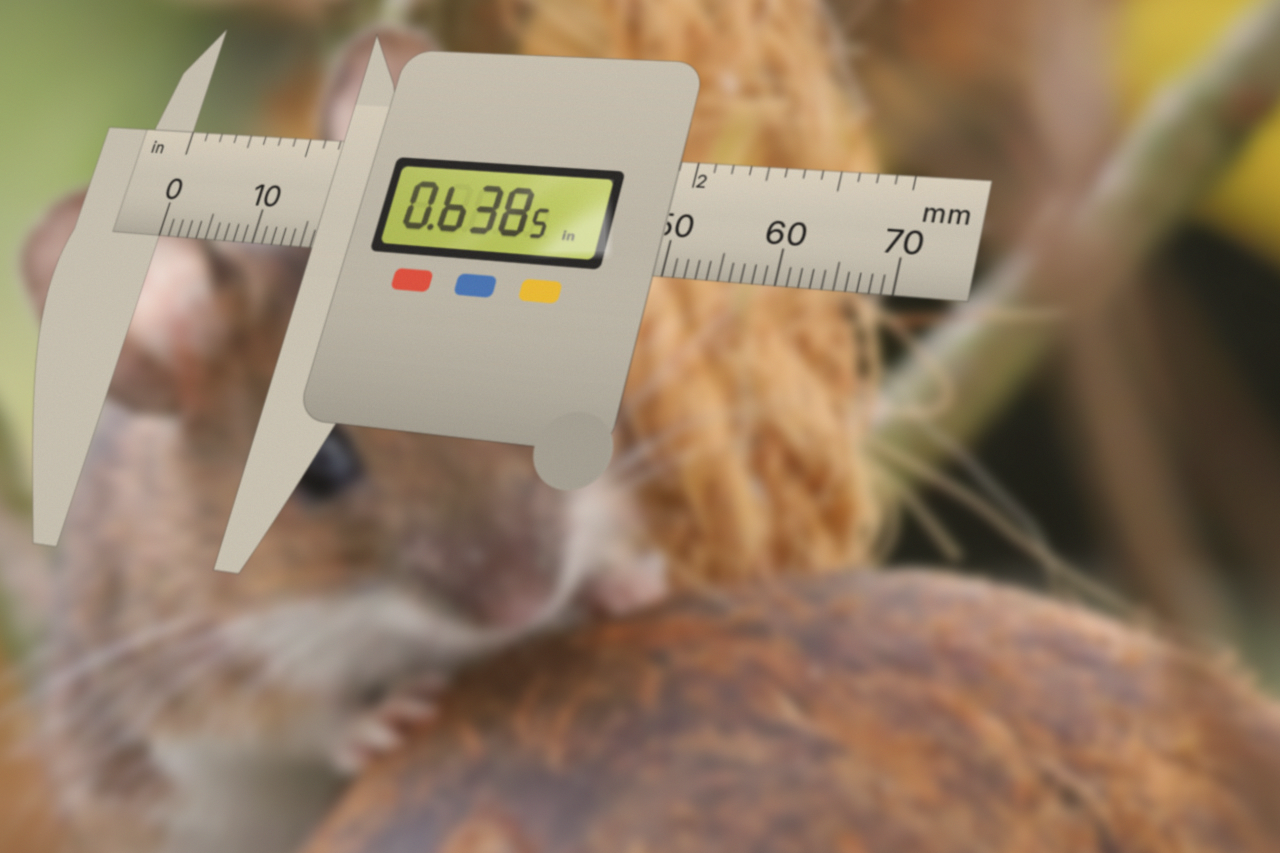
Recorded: 0.6385,in
